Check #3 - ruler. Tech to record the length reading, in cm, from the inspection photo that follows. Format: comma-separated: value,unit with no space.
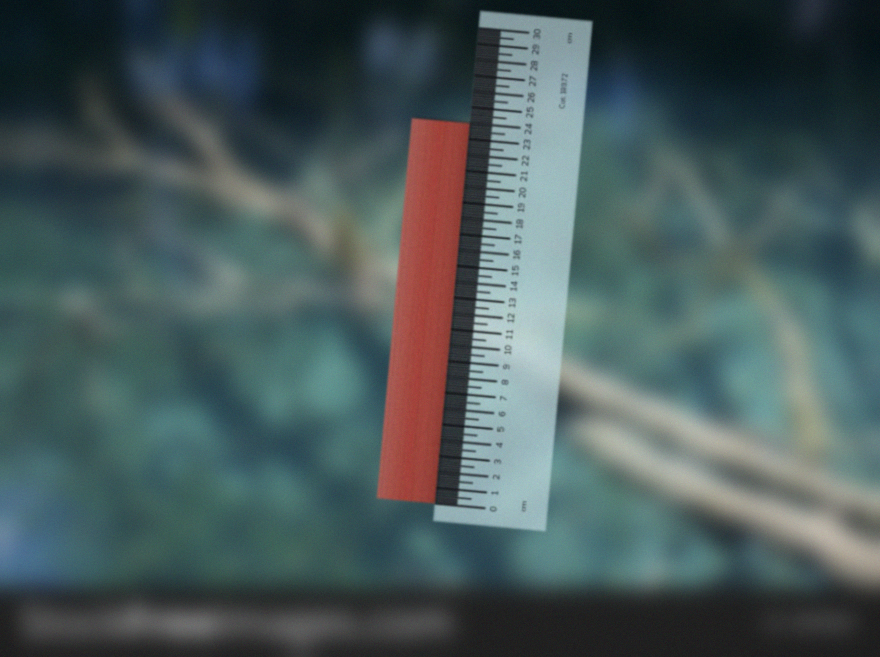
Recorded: 24,cm
